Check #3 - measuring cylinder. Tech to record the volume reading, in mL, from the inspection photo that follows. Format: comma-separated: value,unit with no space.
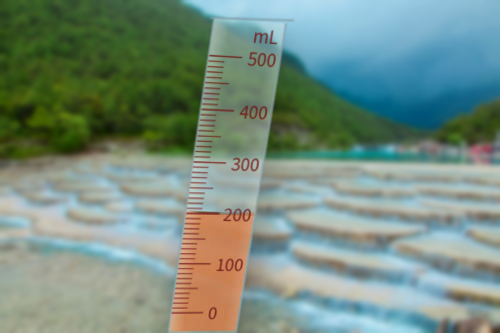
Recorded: 200,mL
